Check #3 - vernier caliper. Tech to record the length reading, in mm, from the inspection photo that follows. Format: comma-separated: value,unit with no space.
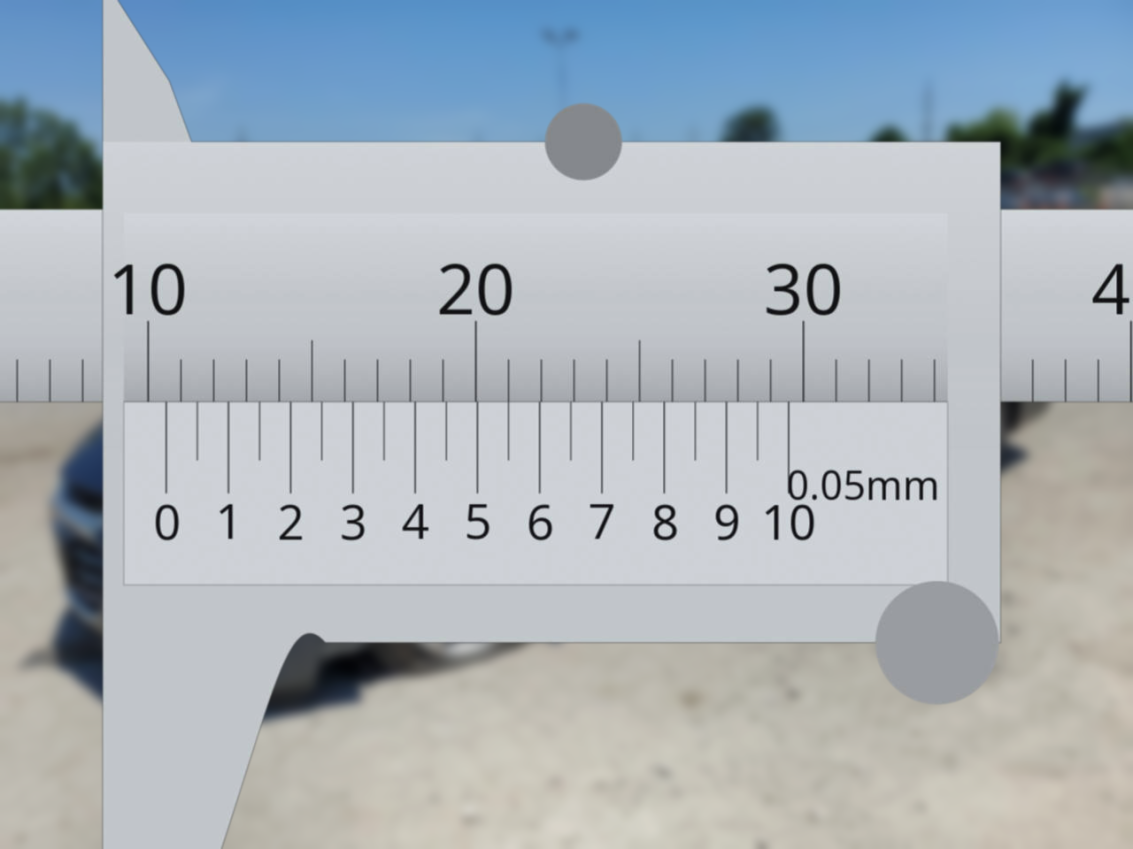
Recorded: 10.55,mm
